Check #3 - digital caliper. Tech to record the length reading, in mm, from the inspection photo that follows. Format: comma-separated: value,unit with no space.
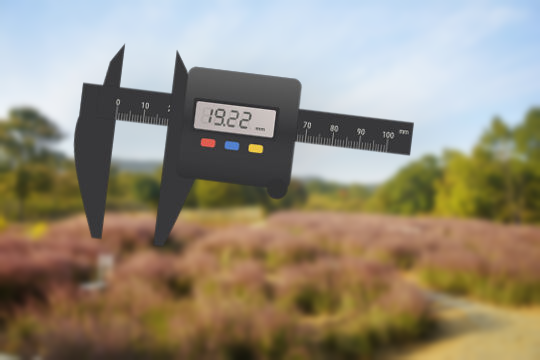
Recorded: 19.22,mm
